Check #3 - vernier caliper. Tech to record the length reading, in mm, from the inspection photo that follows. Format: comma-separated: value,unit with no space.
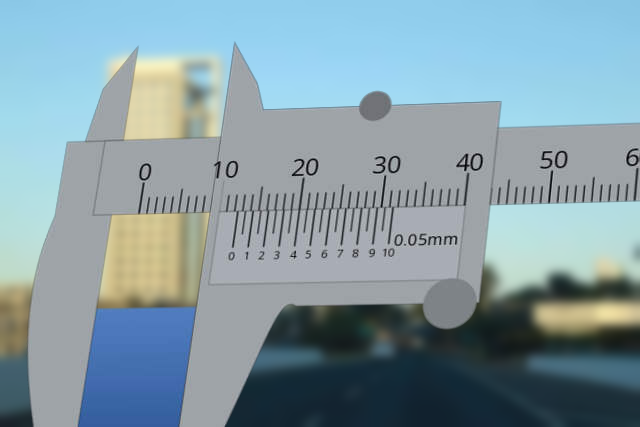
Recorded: 12.4,mm
